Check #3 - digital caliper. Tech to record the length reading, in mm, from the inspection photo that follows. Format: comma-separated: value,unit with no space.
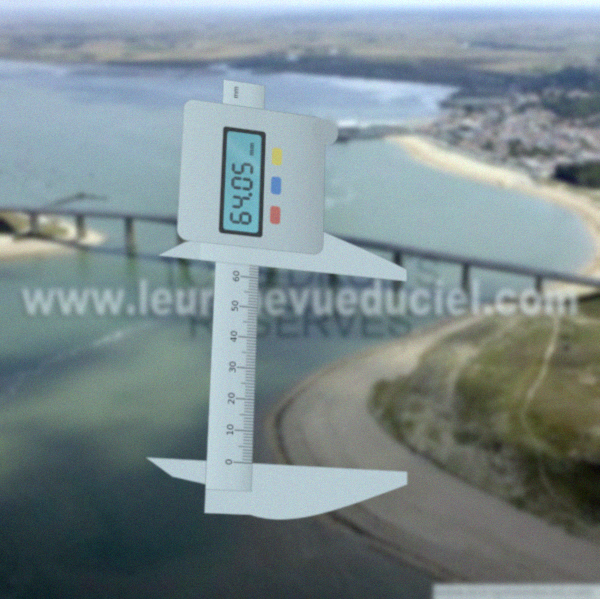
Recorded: 64.05,mm
